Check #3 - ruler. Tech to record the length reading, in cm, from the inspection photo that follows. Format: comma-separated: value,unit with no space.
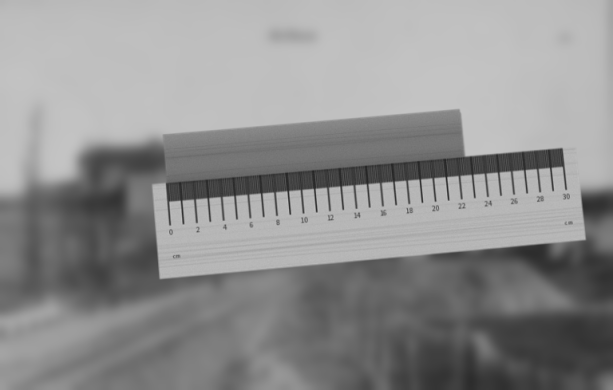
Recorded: 22.5,cm
